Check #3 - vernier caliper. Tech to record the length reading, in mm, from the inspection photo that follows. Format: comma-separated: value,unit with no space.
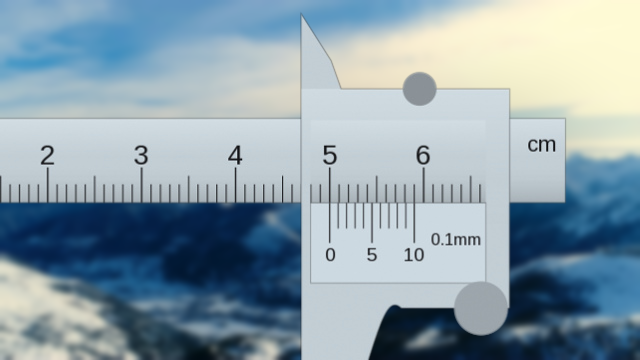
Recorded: 50.0,mm
